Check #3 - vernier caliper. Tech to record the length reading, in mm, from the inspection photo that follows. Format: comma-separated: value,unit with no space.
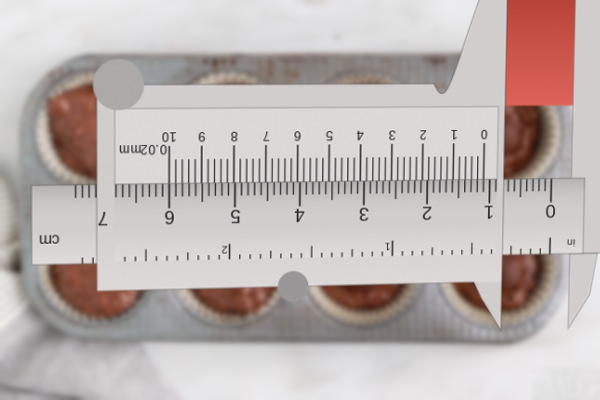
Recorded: 11.0,mm
